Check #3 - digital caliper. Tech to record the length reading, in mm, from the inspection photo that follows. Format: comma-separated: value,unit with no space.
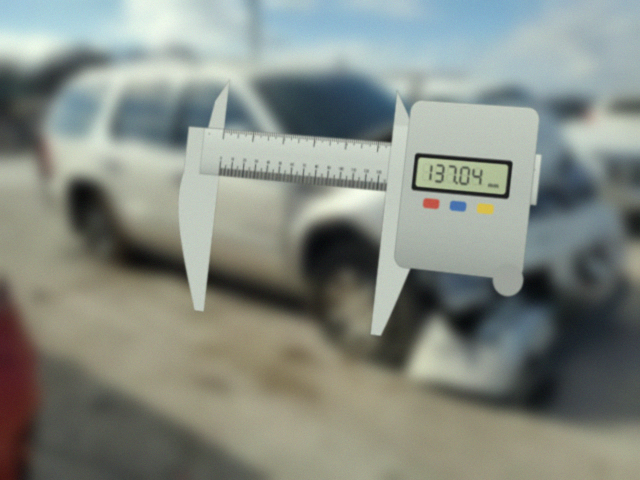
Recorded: 137.04,mm
